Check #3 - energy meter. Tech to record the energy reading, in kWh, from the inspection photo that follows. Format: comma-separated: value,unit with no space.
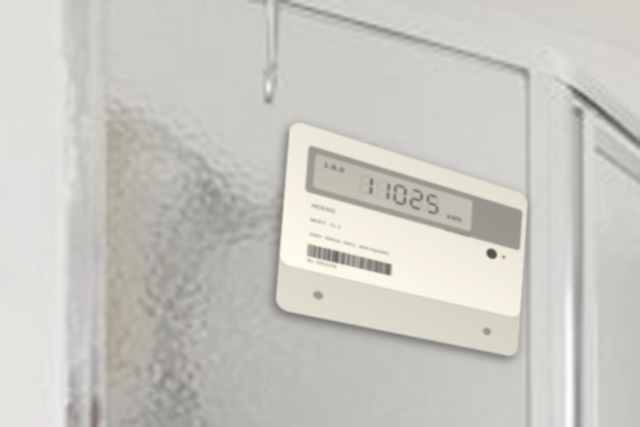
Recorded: 11025,kWh
